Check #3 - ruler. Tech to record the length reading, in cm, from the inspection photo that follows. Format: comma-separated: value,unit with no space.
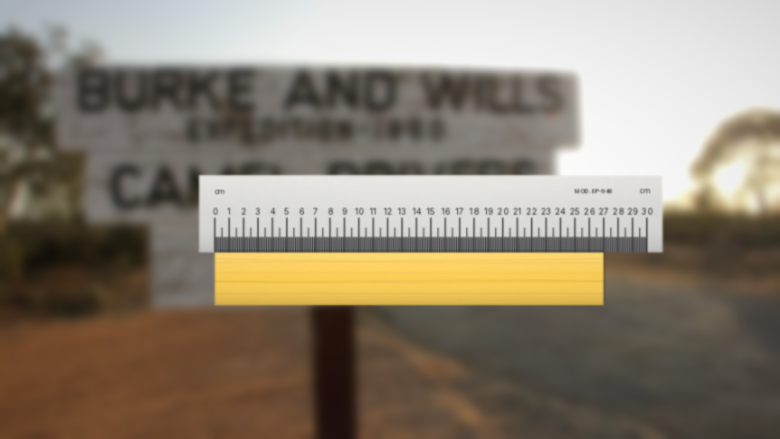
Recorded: 27,cm
